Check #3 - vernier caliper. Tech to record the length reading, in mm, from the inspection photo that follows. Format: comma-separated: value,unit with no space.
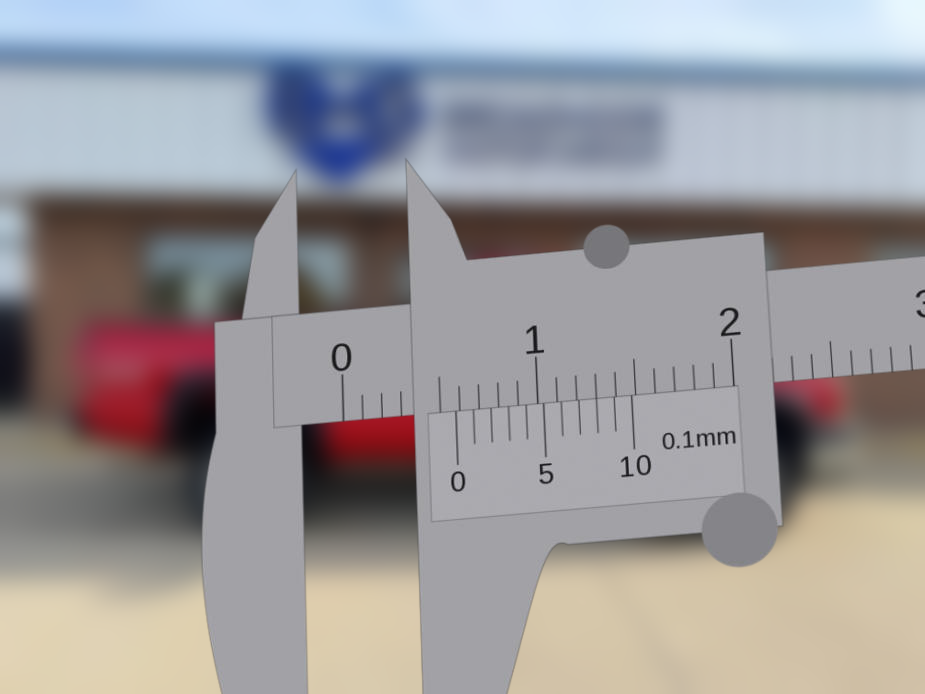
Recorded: 5.8,mm
